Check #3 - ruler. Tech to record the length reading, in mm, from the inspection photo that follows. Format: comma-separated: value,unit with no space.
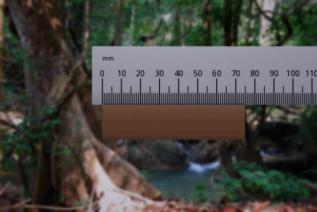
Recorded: 75,mm
